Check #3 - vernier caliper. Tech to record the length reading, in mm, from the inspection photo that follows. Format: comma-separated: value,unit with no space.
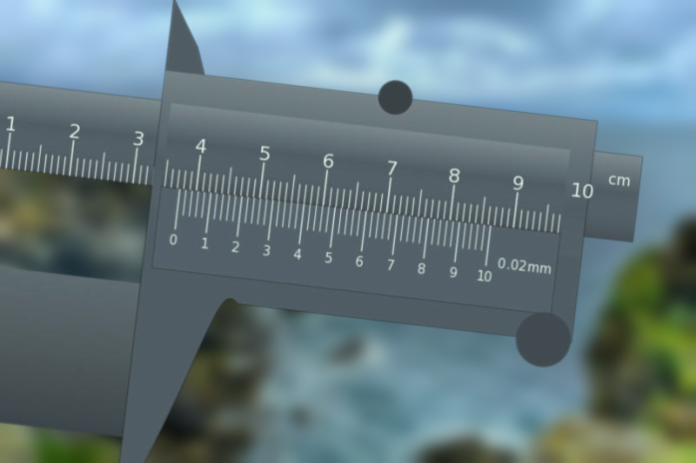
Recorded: 37.4,mm
